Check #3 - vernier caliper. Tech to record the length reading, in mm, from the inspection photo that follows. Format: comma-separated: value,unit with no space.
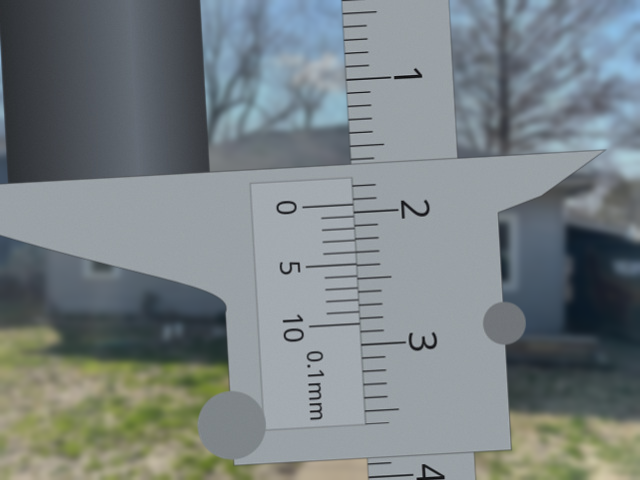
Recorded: 19.4,mm
